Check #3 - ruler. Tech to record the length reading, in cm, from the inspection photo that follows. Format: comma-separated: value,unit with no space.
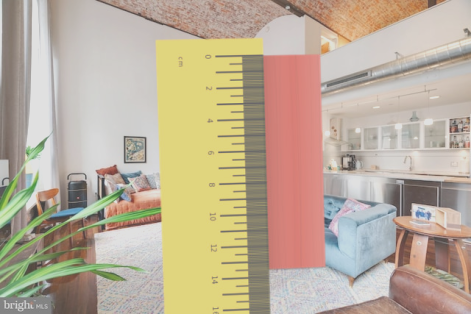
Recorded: 13.5,cm
